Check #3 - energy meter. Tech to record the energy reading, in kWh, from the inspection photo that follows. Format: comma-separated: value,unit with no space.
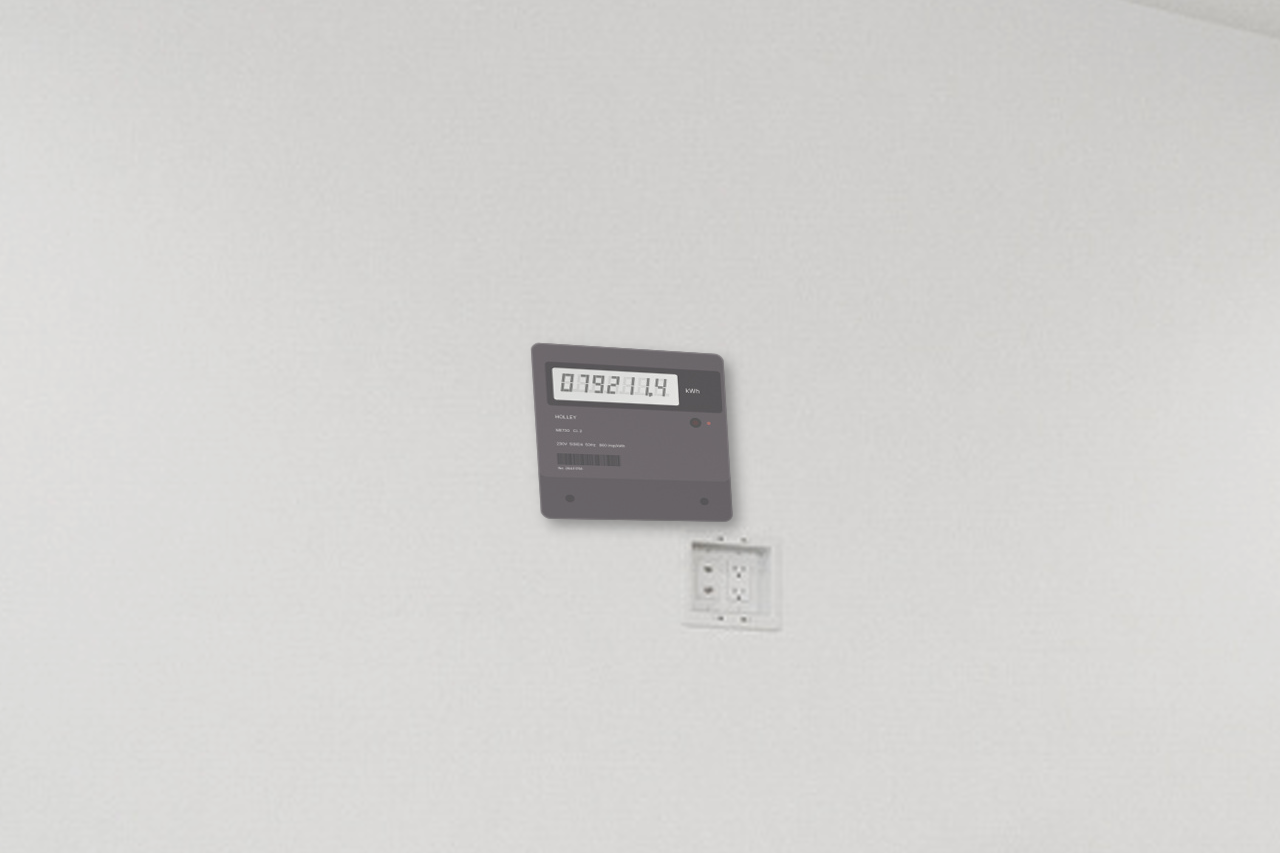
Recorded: 79211.4,kWh
